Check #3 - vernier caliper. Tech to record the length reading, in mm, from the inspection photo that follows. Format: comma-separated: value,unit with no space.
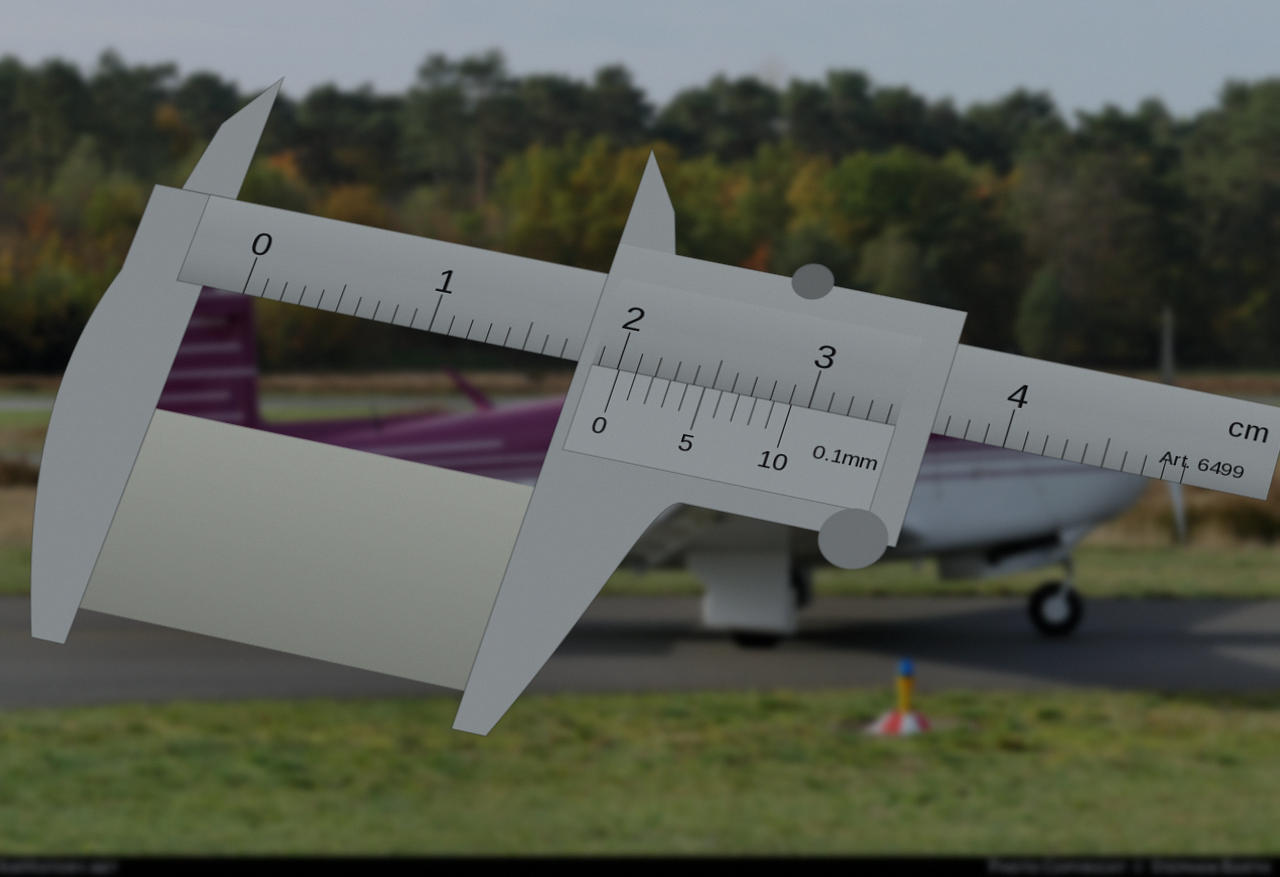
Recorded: 20.1,mm
